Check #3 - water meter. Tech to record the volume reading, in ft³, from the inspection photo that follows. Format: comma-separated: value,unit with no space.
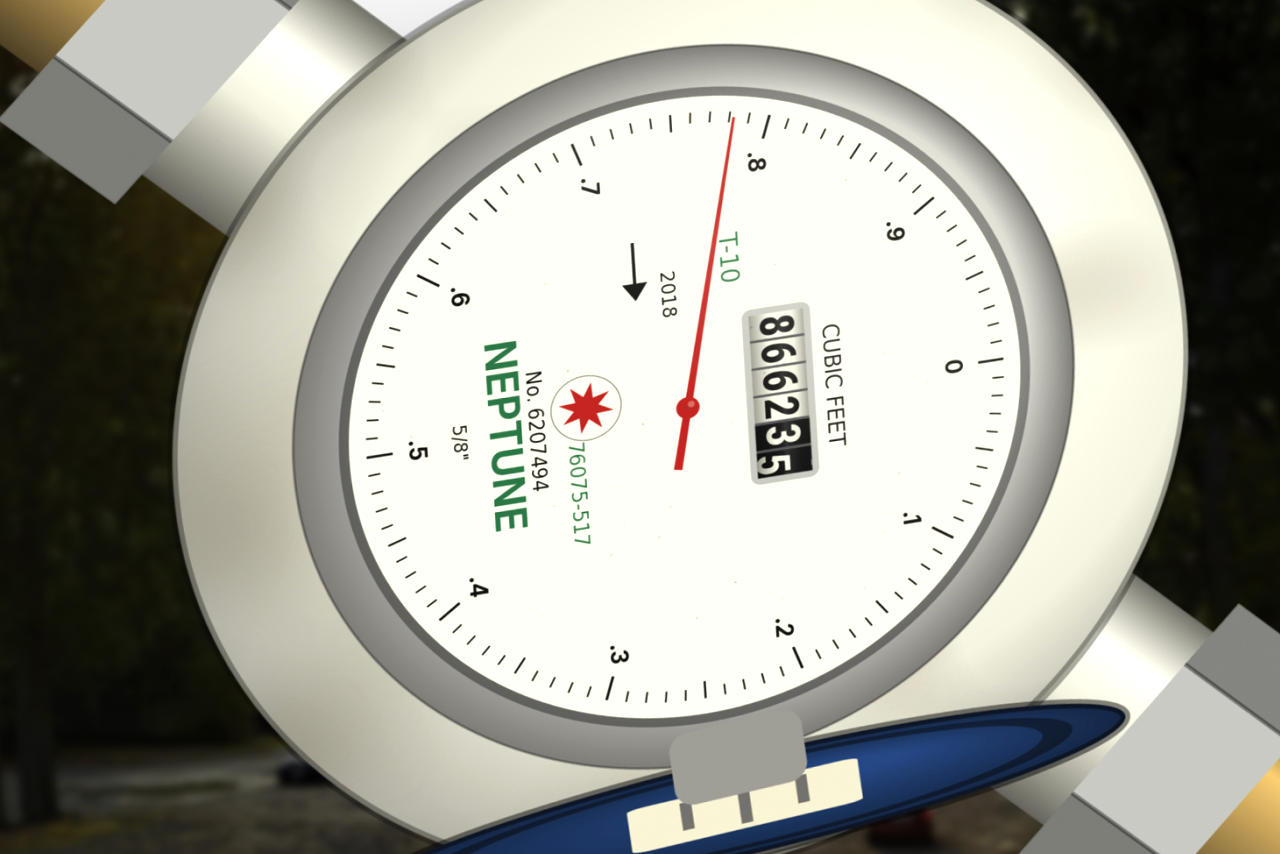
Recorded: 866234.78,ft³
